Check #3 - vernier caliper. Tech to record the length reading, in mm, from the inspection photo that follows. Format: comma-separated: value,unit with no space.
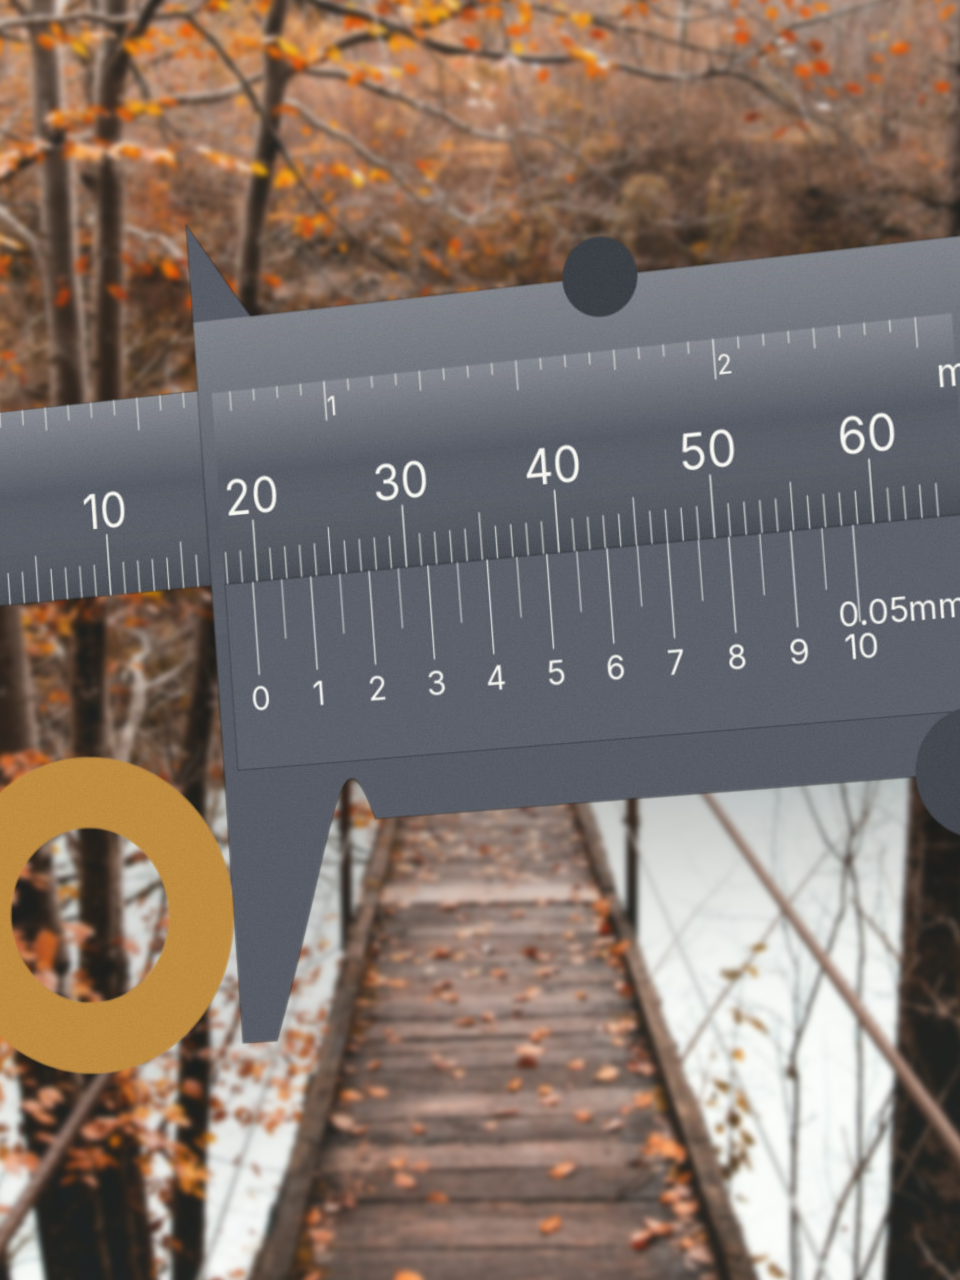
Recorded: 19.7,mm
